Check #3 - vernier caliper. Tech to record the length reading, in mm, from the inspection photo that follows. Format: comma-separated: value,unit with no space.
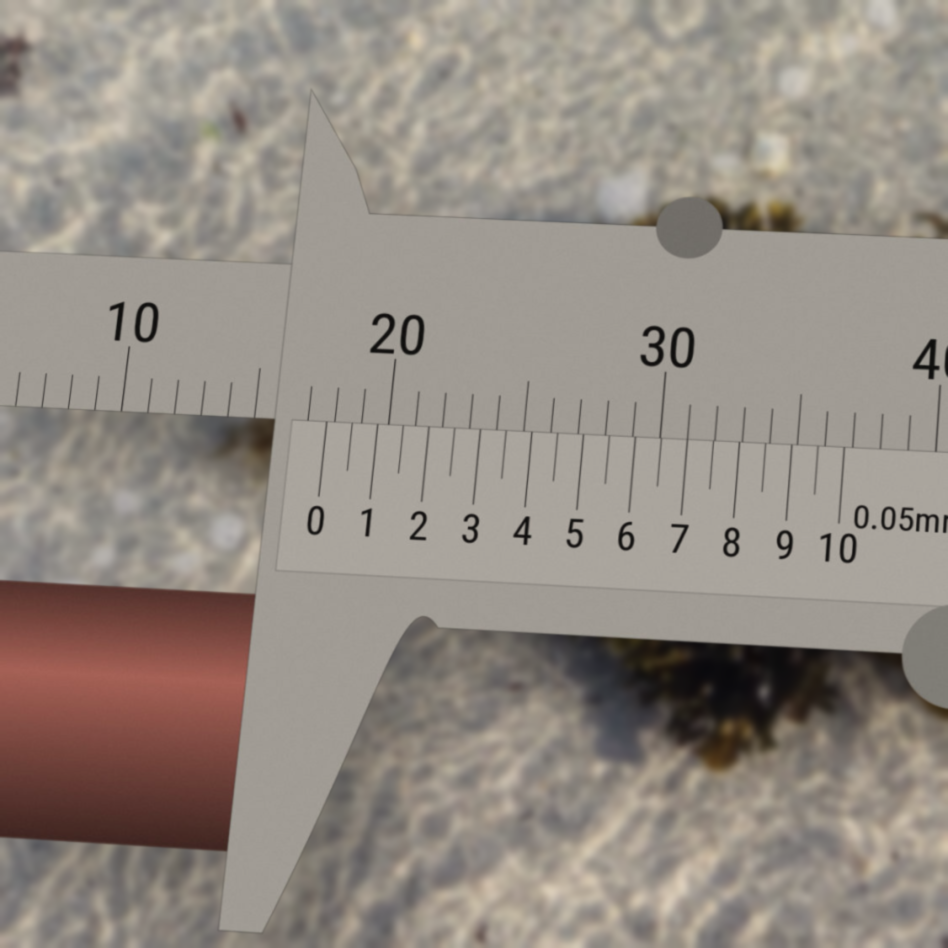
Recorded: 17.70,mm
